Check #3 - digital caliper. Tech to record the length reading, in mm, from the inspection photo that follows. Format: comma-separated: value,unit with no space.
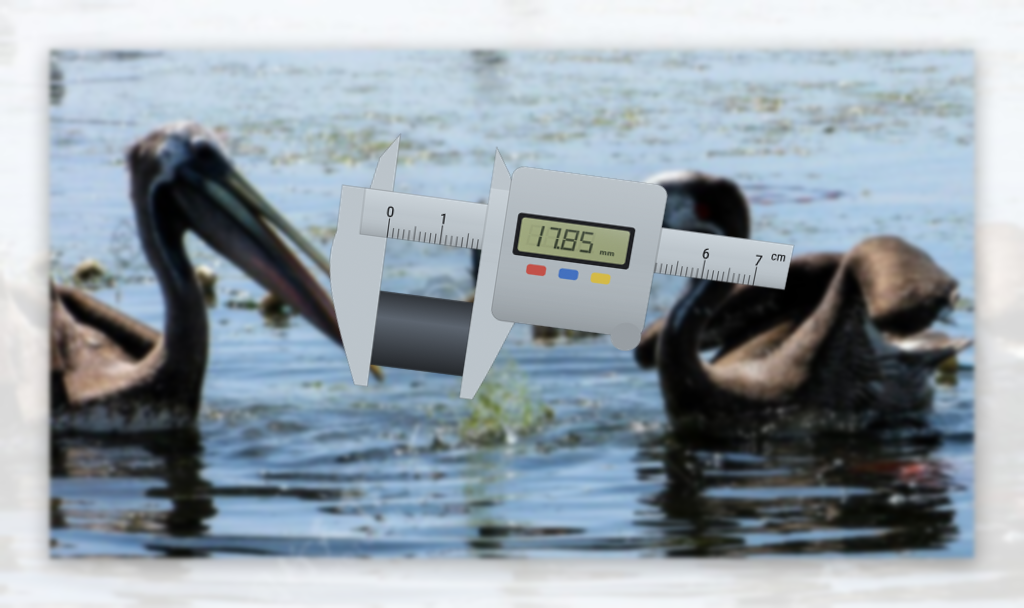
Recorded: 17.85,mm
